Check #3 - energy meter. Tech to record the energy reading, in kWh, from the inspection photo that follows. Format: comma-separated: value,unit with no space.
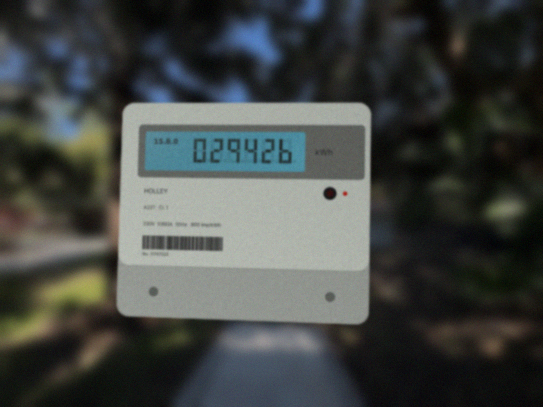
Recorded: 29426,kWh
